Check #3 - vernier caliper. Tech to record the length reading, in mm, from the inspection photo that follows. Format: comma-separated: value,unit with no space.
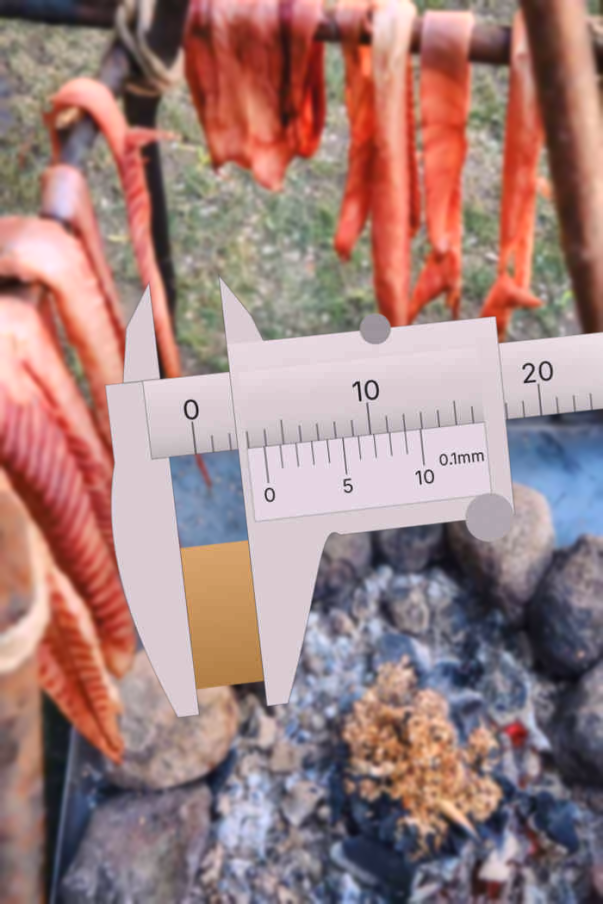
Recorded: 3.9,mm
